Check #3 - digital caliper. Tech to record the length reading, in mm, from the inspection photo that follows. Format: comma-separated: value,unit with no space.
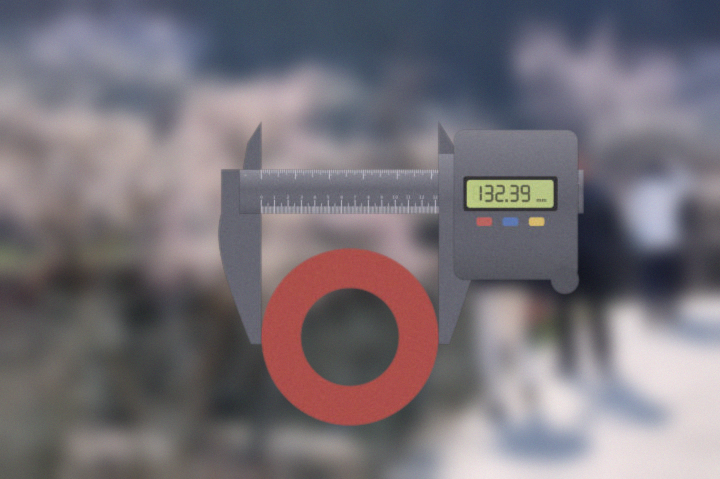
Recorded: 132.39,mm
